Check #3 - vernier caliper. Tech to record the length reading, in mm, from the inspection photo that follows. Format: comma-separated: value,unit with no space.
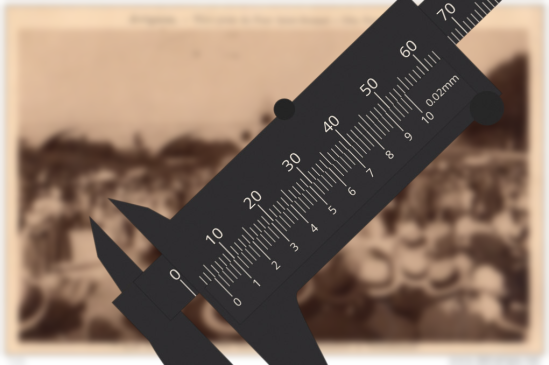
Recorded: 4.8,mm
